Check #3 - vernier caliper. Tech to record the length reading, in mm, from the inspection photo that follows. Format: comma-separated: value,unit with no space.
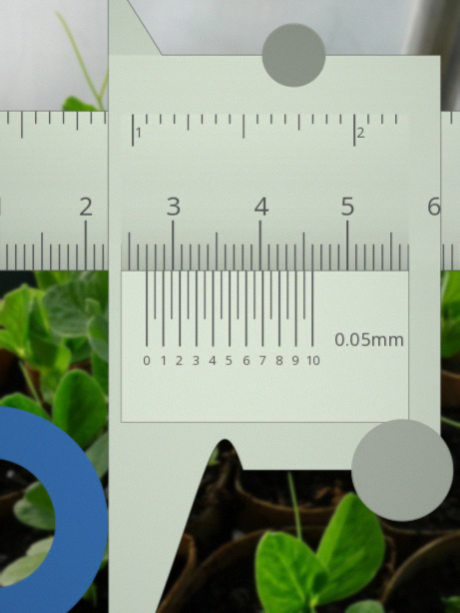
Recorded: 27.0,mm
